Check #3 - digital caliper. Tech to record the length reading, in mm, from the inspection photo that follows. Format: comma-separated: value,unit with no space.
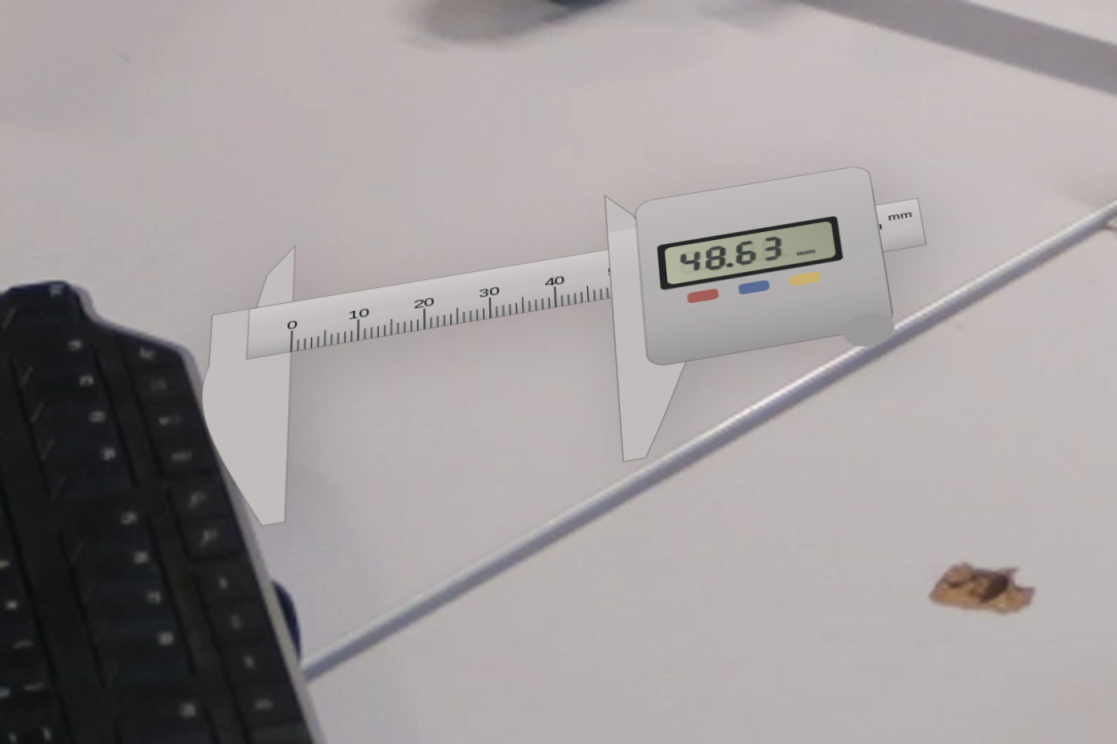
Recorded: 48.63,mm
